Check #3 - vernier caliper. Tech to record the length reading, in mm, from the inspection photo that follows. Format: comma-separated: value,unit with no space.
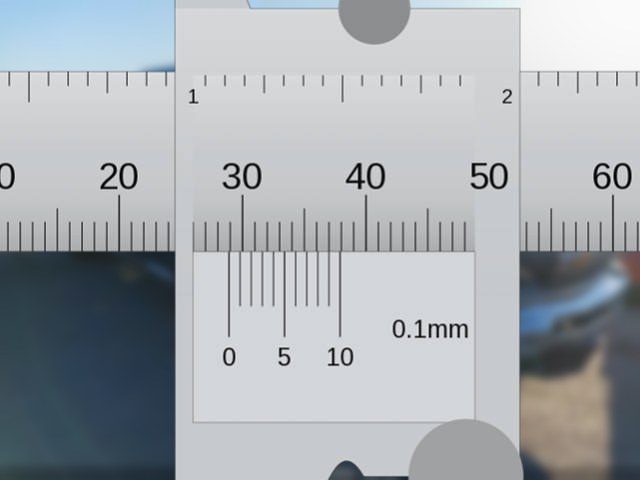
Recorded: 28.9,mm
